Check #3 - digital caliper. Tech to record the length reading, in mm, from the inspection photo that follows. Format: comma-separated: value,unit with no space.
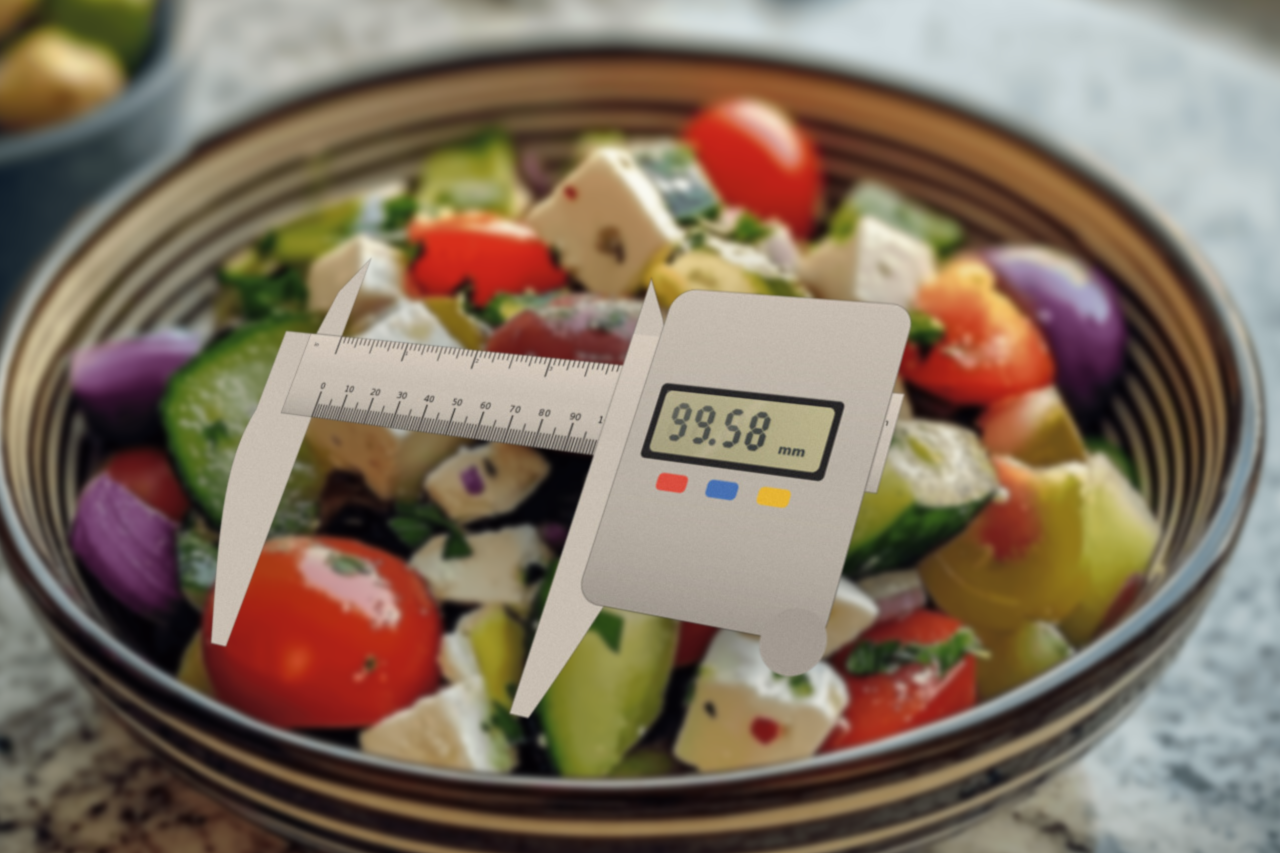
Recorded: 99.58,mm
